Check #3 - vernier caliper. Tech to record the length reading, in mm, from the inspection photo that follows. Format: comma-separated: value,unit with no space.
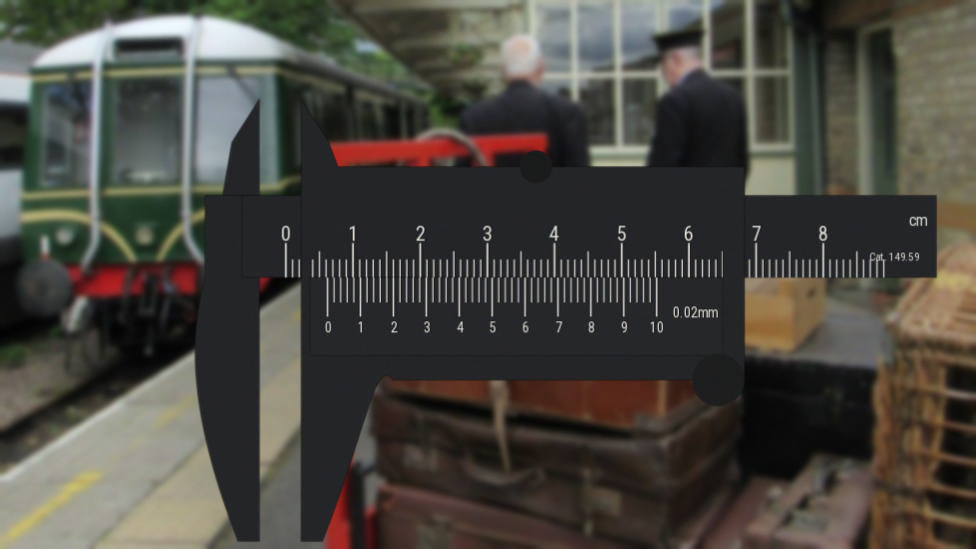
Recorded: 6.2,mm
